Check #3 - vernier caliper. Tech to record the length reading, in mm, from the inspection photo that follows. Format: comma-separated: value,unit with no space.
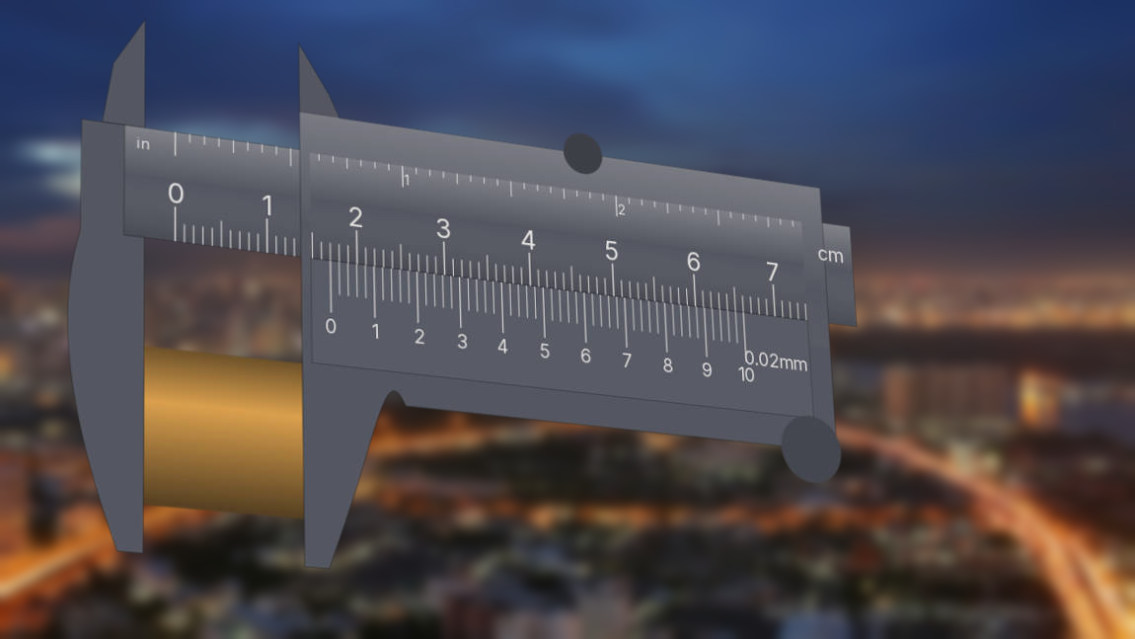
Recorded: 17.0,mm
